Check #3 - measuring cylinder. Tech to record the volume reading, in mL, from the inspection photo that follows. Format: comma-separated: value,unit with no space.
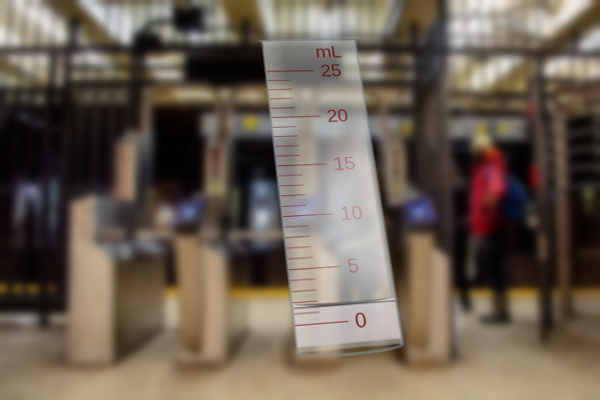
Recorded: 1.5,mL
